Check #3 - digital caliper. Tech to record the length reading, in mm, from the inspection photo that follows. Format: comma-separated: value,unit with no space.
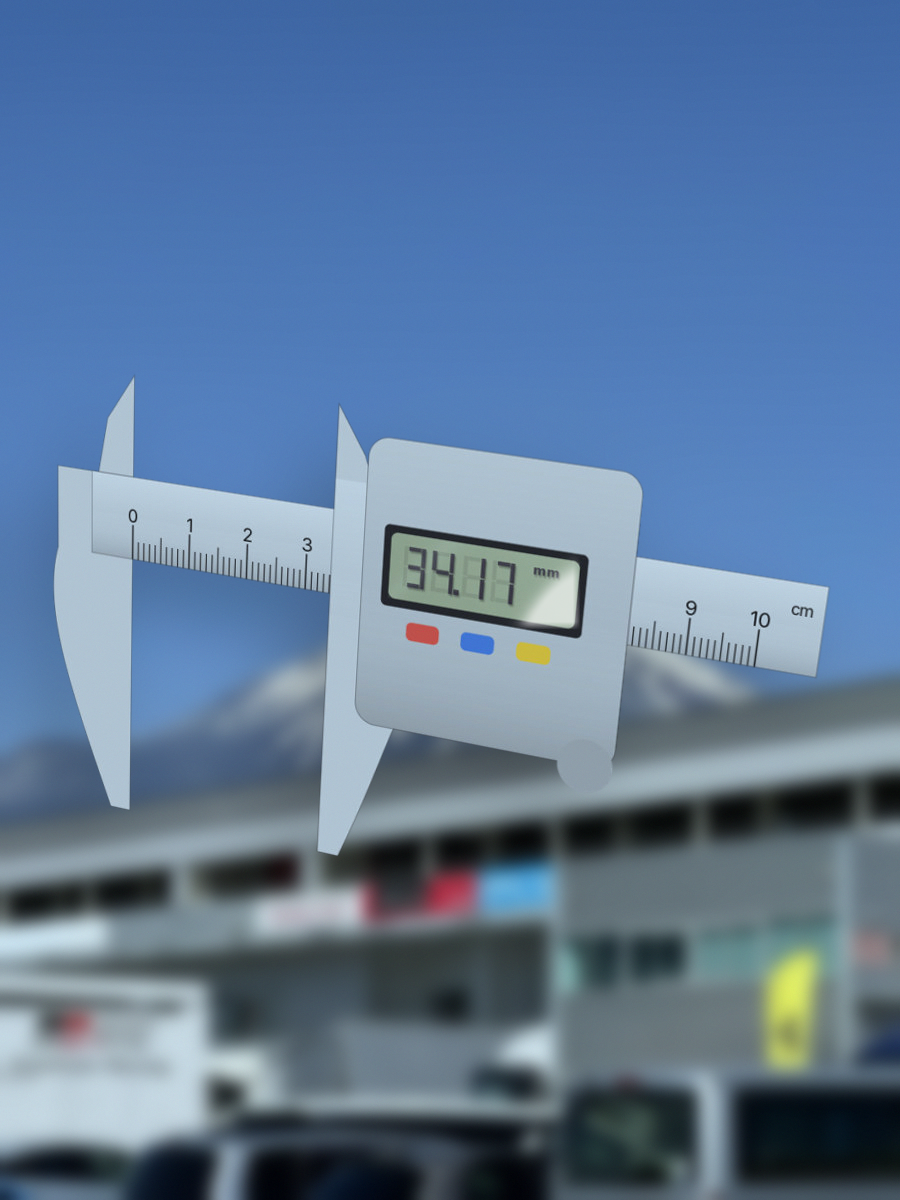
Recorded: 34.17,mm
